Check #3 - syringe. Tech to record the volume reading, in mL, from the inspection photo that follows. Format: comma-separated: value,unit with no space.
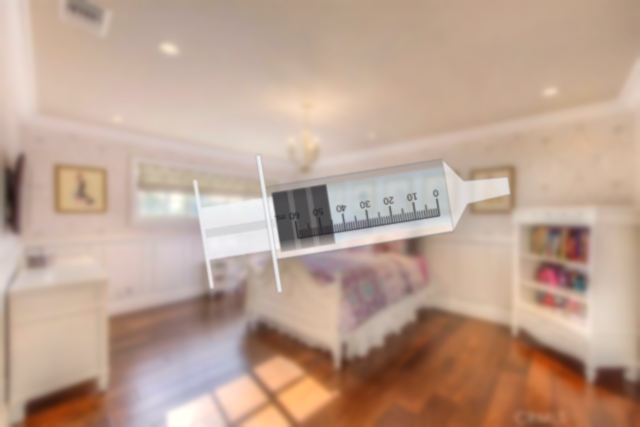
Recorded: 45,mL
